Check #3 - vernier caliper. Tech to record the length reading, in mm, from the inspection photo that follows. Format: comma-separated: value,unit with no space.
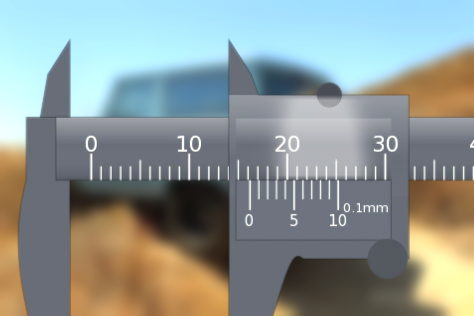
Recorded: 16.2,mm
